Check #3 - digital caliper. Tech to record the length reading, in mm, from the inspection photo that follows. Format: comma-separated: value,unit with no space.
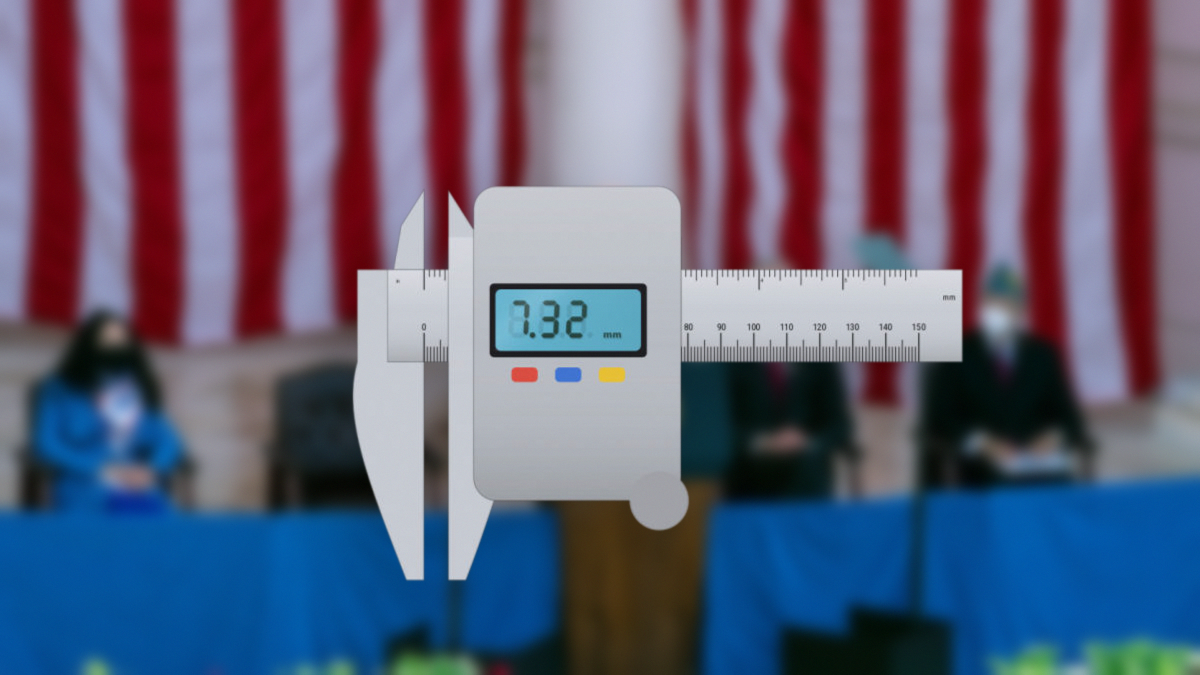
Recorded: 7.32,mm
